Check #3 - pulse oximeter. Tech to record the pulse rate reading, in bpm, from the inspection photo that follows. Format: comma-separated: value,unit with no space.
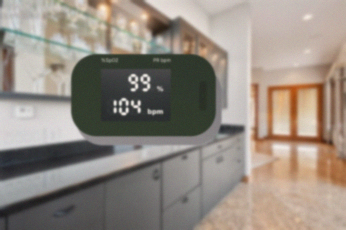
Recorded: 104,bpm
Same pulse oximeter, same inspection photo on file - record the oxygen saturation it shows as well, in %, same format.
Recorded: 99,%
